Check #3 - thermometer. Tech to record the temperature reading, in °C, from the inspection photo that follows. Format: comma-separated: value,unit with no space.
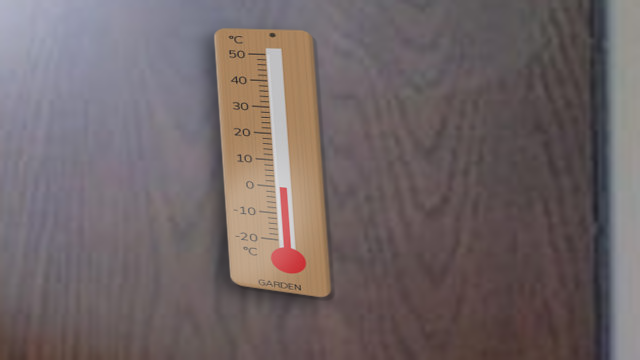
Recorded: 0,°C
